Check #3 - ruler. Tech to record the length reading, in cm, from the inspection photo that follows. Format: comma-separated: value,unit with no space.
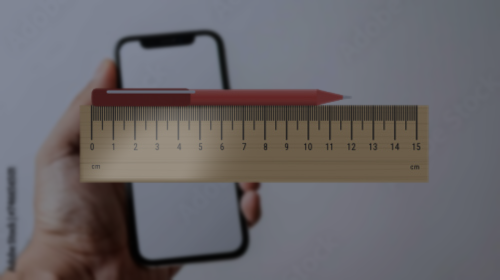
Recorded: 12,cm
